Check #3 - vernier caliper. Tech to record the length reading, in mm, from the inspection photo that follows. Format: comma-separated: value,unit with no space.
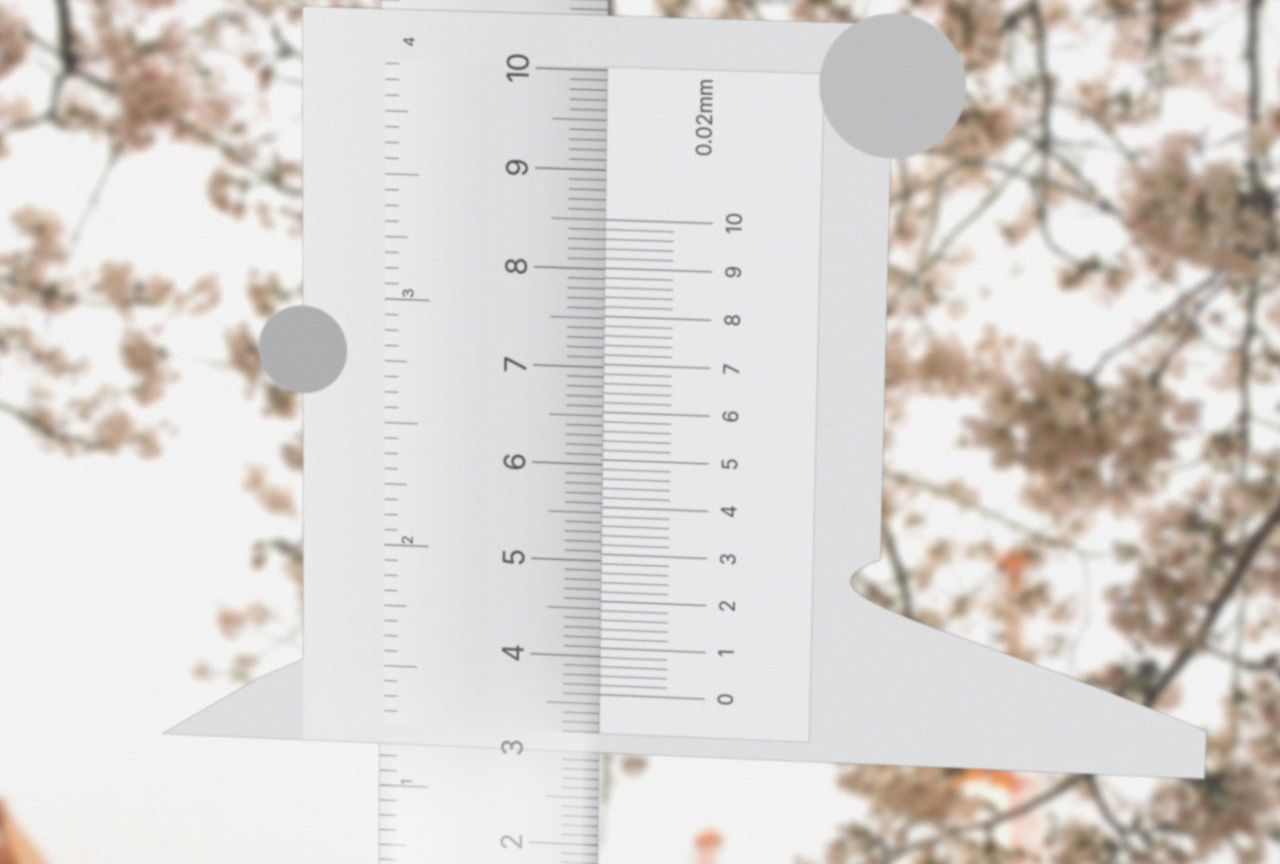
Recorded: 36.0,mm
